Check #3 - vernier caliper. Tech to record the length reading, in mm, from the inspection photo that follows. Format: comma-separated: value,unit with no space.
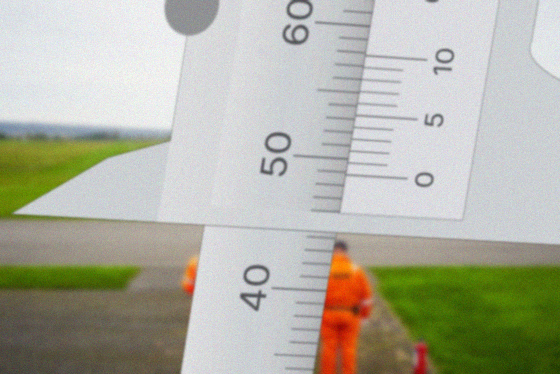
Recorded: 48.8,mm
